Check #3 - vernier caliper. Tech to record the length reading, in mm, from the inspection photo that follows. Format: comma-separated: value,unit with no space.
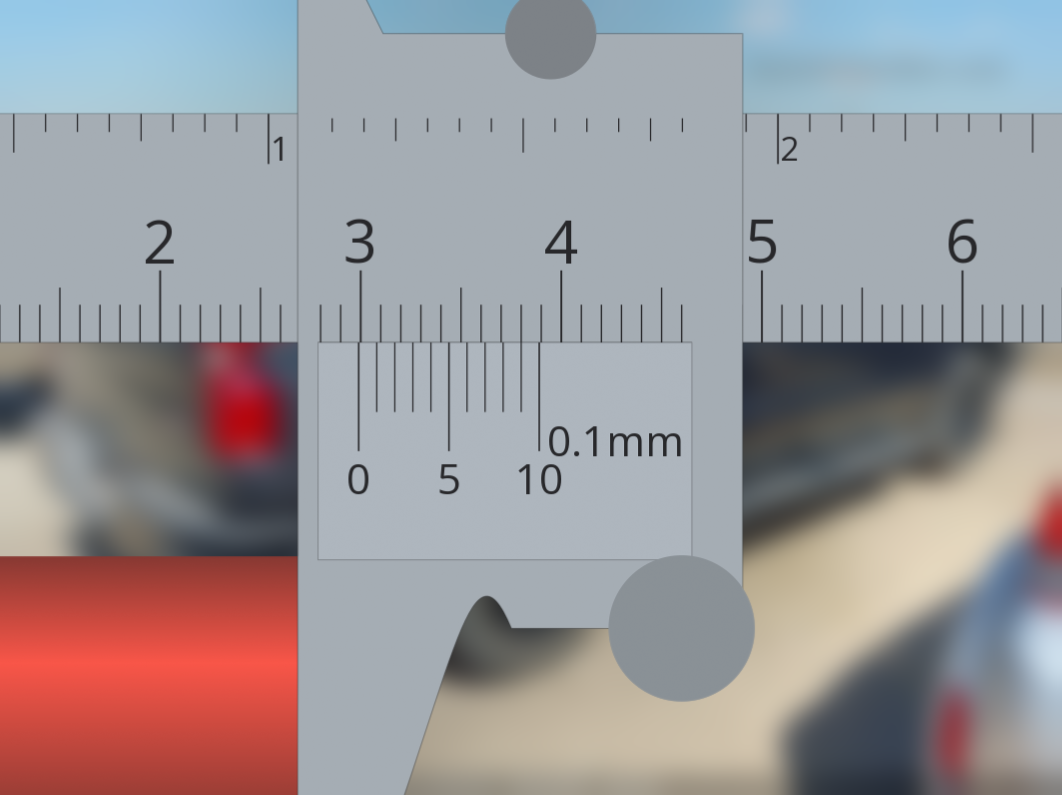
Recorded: 29.9,mm
